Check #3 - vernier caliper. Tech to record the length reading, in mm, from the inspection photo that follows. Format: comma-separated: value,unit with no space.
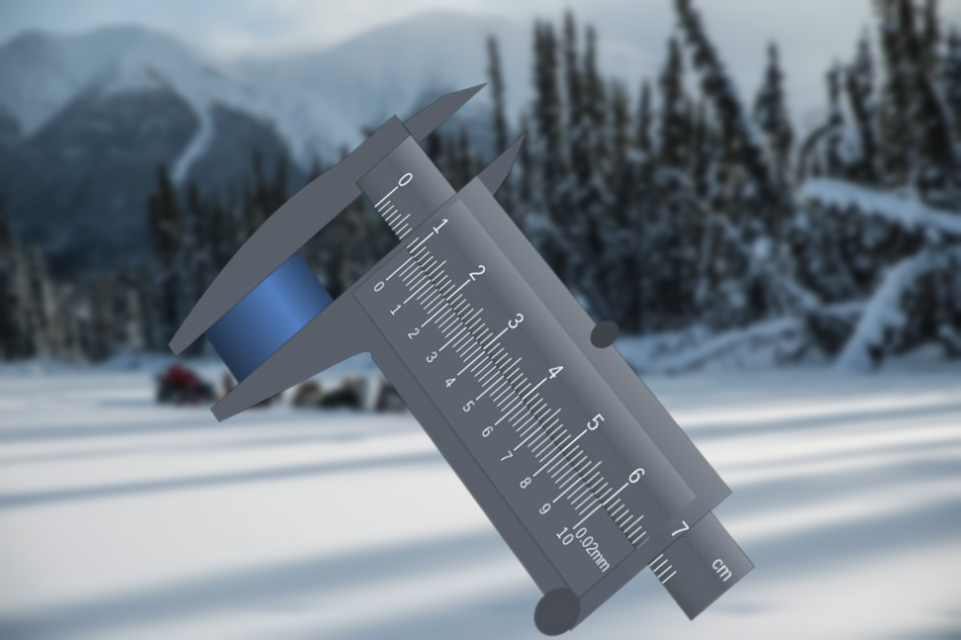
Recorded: 10.8,mm
